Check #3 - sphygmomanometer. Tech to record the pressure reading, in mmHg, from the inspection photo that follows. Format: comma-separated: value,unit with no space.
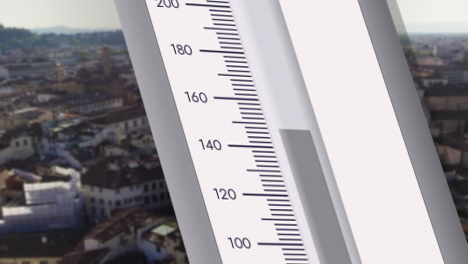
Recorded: 148,mmHg
